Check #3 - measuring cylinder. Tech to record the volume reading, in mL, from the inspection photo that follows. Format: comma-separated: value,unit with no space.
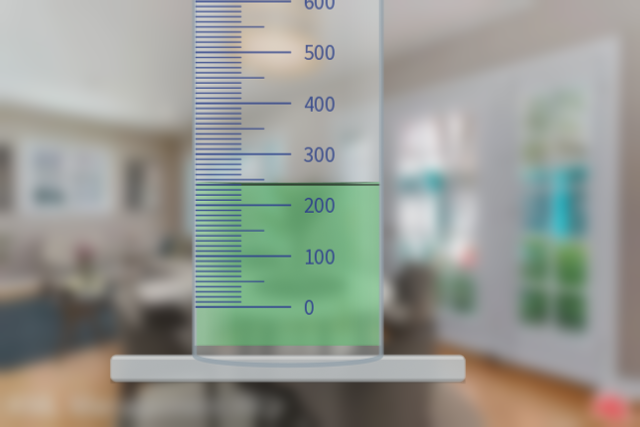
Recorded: 240,mL
